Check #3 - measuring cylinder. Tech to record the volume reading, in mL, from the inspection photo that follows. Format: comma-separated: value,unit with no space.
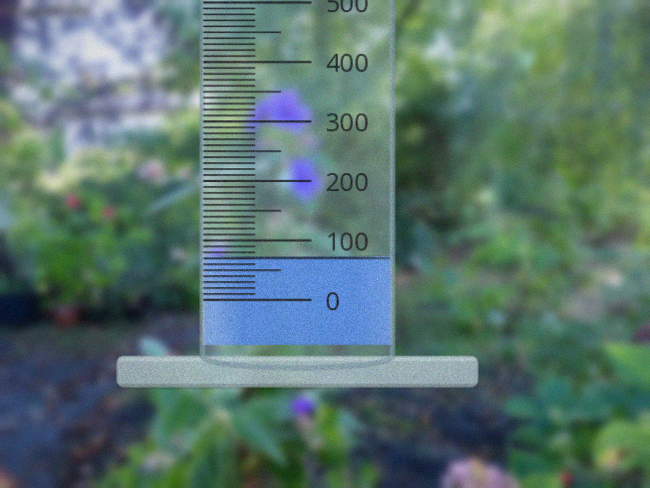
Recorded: 70,mL
